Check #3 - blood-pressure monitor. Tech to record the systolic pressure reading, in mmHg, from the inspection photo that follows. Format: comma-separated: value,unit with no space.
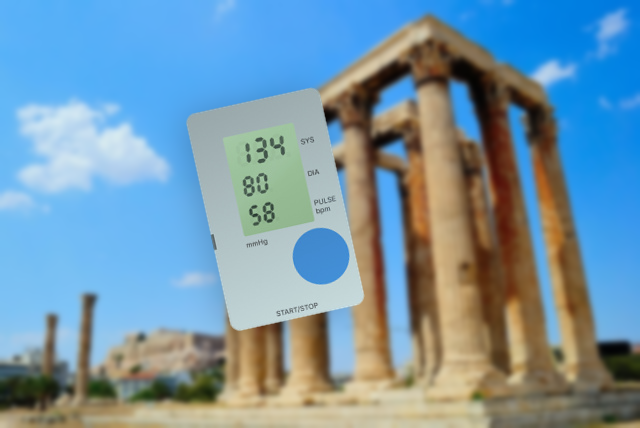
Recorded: 134,mmHg
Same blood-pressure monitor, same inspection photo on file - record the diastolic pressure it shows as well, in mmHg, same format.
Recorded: 80,mmHg
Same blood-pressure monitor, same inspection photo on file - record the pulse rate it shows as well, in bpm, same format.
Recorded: 58,bpm
